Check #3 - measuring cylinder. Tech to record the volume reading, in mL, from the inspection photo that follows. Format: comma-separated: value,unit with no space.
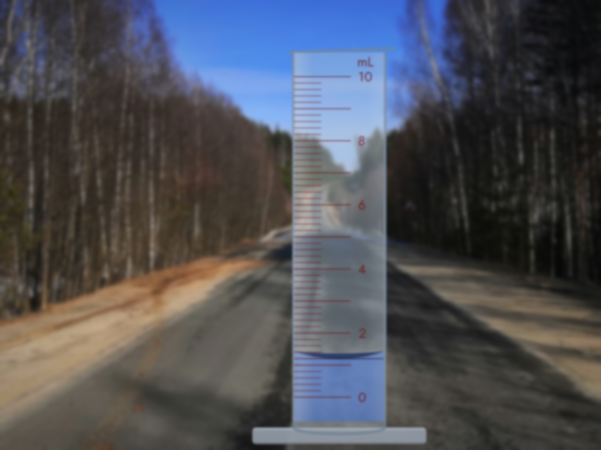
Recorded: 1.2,mL
